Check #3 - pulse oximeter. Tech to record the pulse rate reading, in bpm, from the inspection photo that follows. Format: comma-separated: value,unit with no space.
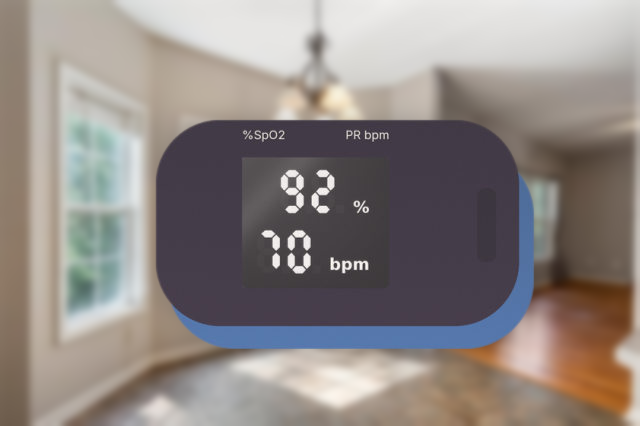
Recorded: 70,bpm
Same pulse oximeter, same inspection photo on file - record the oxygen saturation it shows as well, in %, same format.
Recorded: 92,%
